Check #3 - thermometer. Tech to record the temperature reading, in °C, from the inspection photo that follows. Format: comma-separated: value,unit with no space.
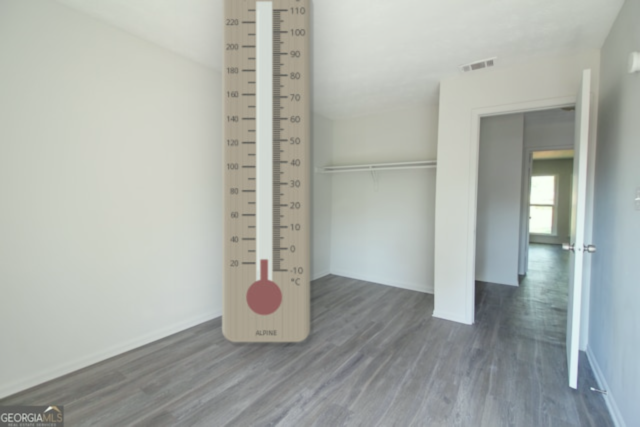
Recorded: -5,°C
